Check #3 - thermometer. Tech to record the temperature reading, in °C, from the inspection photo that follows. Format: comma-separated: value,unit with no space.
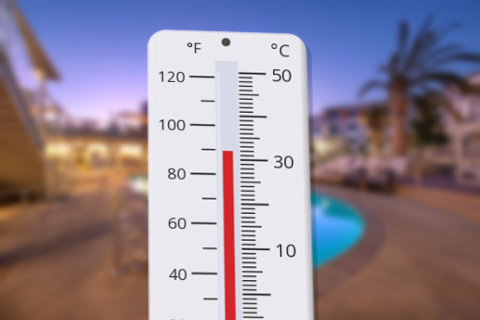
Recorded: 32,°C
